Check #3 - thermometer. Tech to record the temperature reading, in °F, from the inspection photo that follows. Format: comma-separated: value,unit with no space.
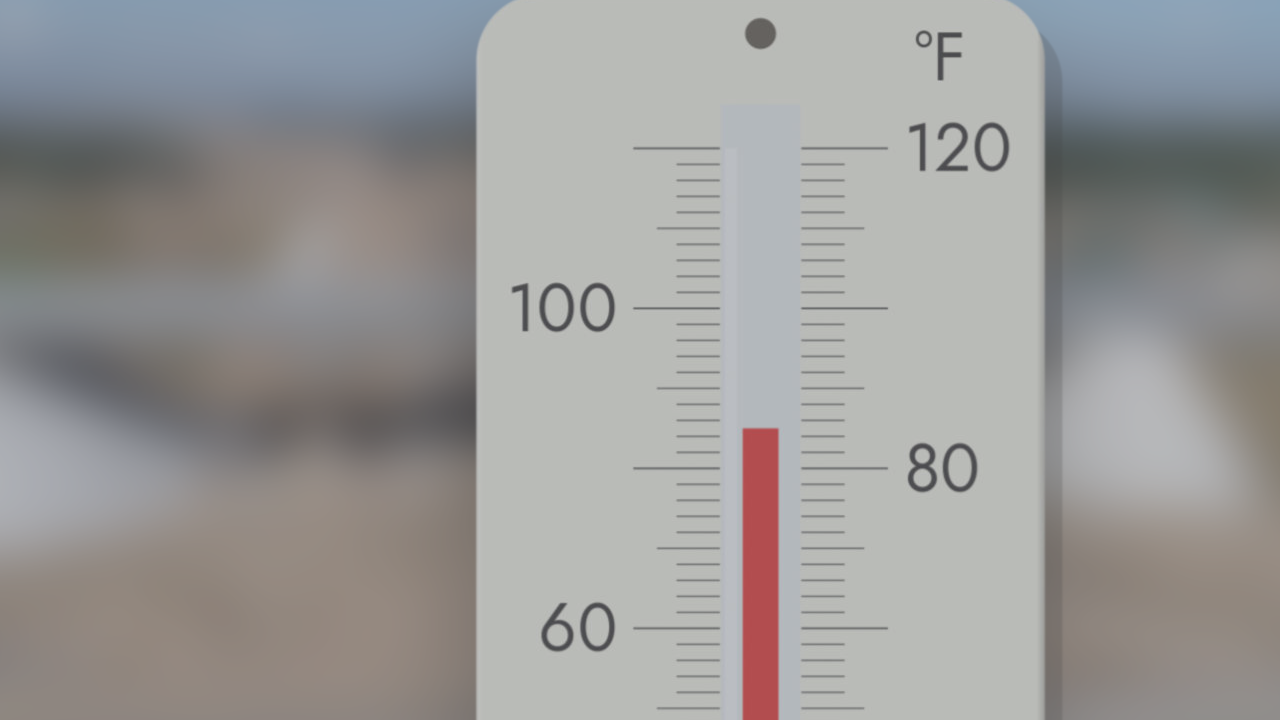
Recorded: 85,°F
